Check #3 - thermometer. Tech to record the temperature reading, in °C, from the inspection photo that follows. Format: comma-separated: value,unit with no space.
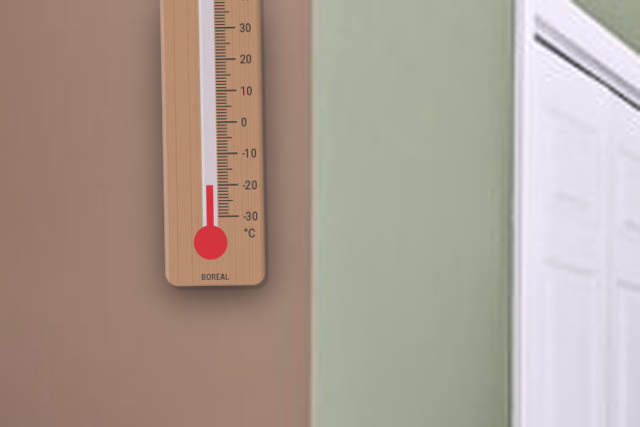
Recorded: -20,°C
